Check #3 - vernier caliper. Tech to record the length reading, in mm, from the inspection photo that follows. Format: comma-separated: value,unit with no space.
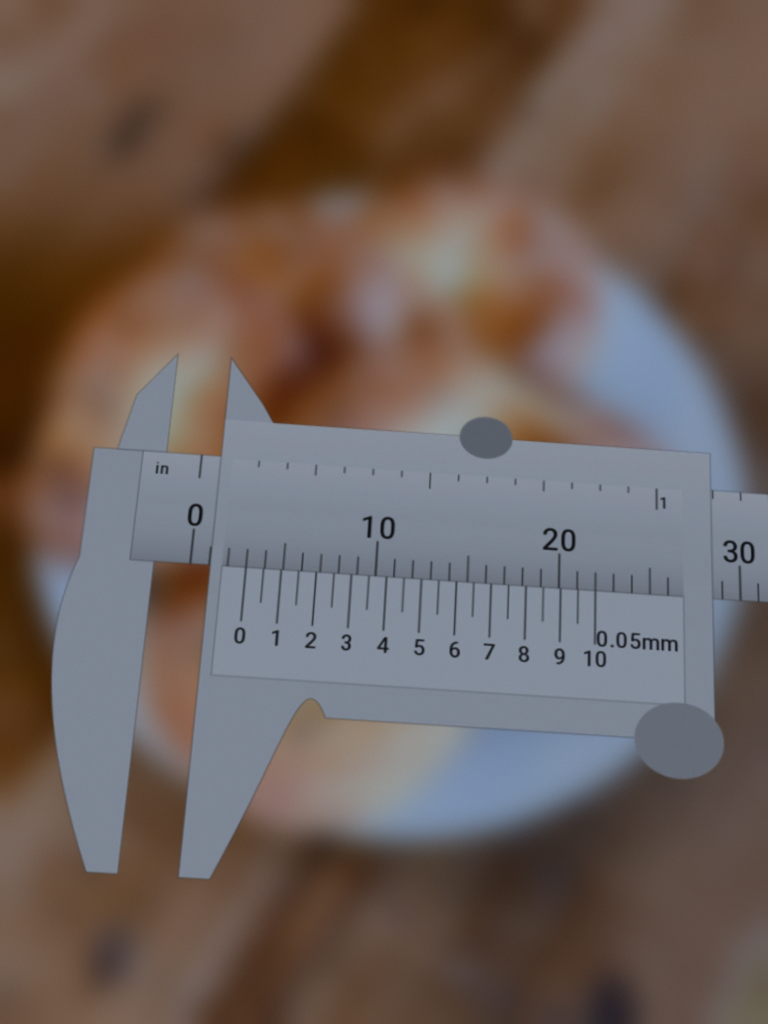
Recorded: 3.0,mm
